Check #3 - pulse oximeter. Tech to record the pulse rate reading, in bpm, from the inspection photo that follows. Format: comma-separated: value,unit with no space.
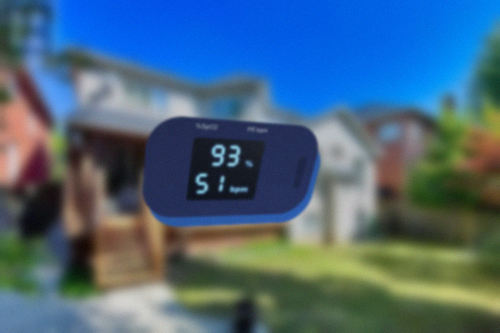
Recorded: 51,bpm
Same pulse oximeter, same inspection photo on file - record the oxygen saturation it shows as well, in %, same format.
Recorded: 93,%
